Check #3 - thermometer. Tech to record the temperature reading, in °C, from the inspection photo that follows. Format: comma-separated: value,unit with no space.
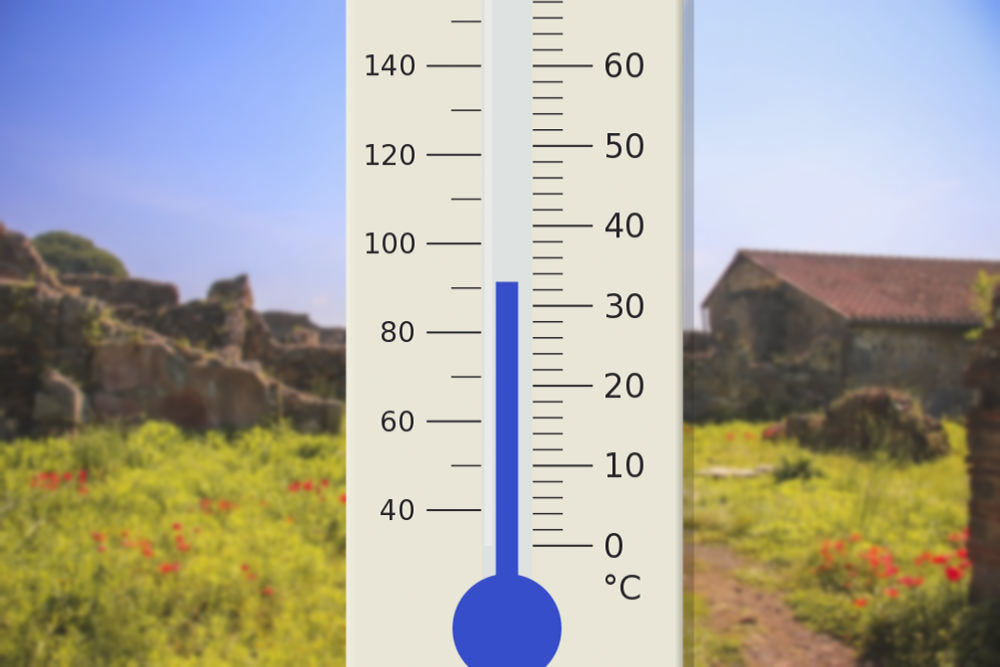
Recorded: 33,°C
